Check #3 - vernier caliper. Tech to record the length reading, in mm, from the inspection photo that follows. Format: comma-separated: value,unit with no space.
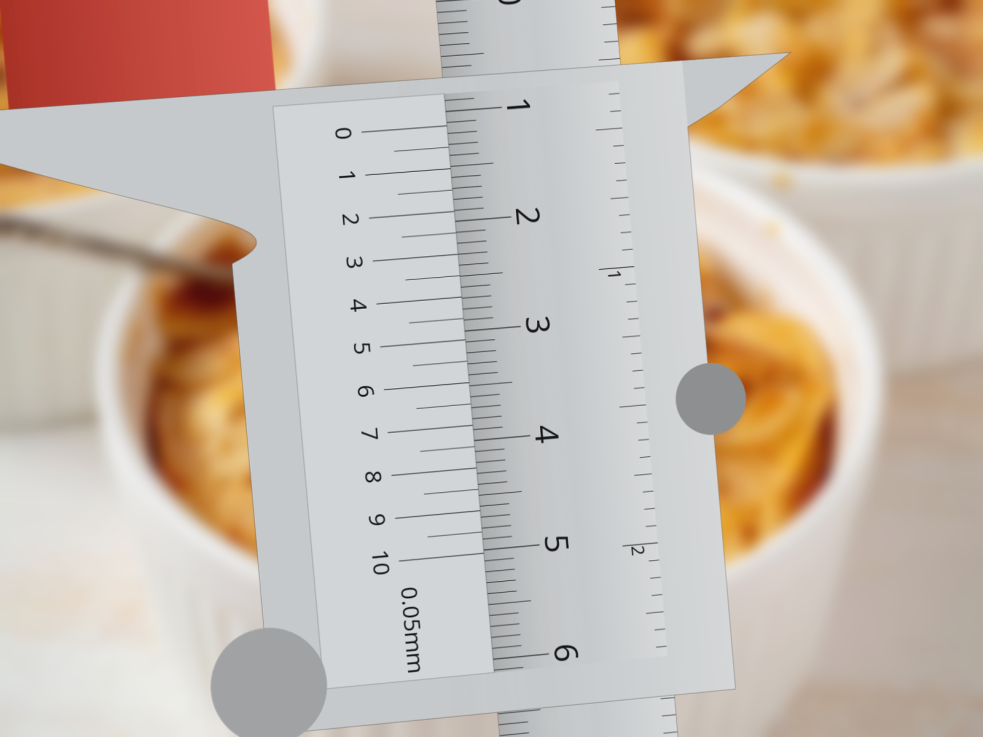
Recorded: 11.3,mm
